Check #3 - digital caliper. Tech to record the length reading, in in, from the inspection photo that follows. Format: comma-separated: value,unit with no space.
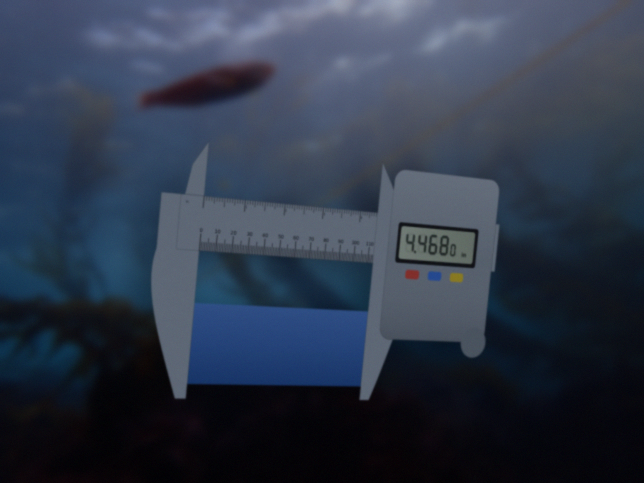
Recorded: 4.4680,in
